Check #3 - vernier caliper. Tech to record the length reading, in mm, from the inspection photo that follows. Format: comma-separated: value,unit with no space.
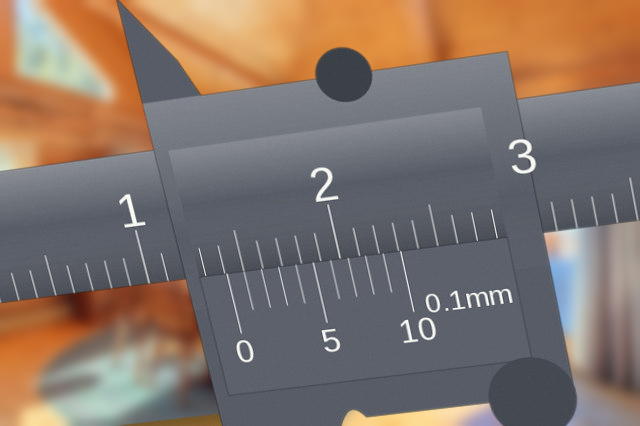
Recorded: 14.1,mm
